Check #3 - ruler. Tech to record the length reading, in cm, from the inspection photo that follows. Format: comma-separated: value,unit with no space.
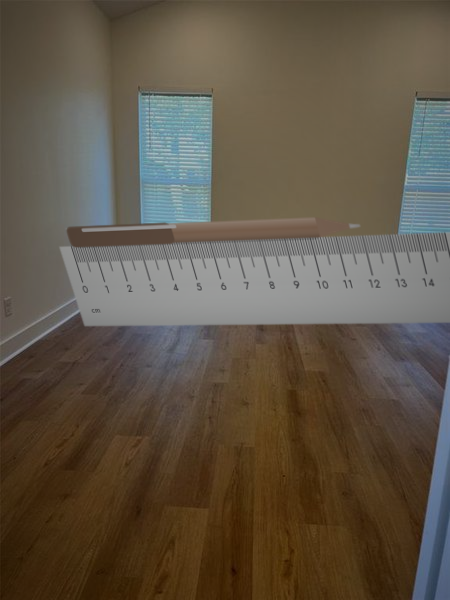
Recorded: 12,cm
